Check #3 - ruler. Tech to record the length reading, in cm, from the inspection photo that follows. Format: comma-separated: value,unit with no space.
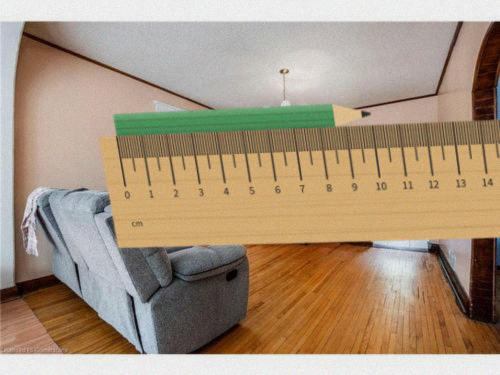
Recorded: 10,cm
